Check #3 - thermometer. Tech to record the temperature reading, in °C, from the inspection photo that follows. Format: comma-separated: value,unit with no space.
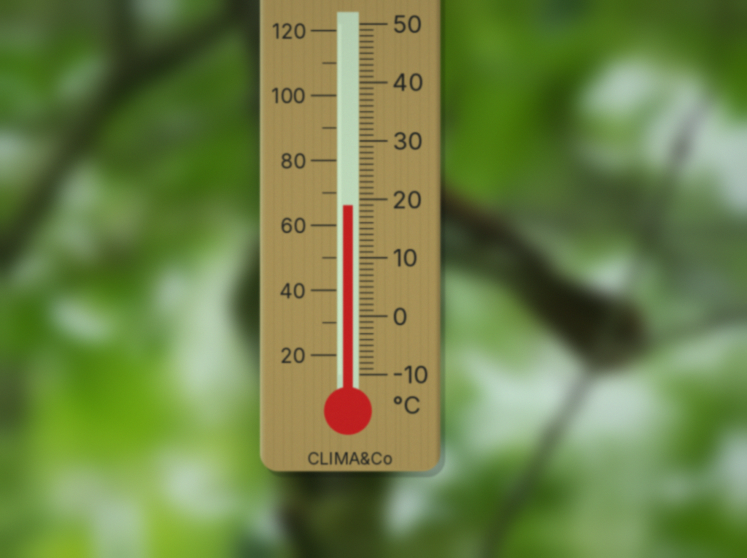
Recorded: 19,°C
